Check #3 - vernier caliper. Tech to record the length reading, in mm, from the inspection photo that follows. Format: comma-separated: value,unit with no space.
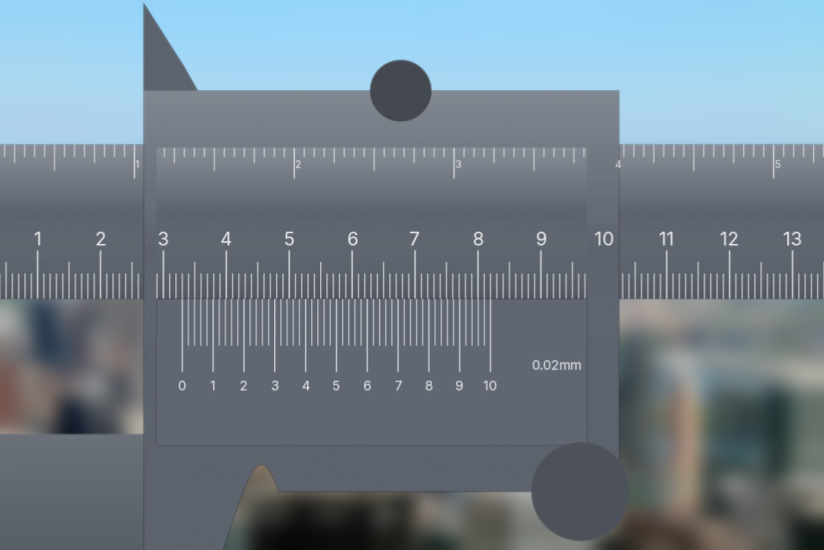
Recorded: 33.0,mm
